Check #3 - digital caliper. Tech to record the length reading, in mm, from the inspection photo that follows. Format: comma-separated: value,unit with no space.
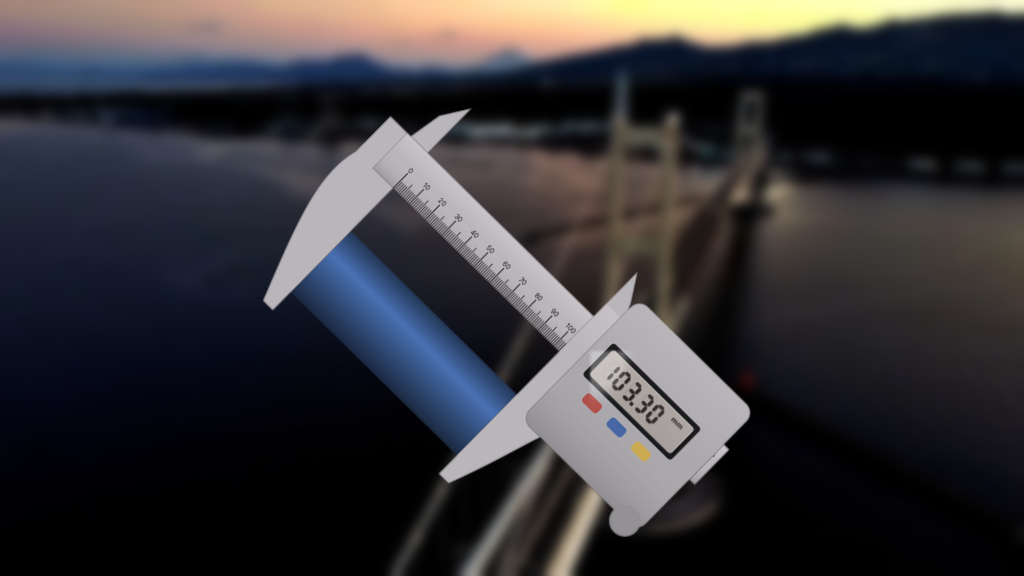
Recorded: 103.30,mm
